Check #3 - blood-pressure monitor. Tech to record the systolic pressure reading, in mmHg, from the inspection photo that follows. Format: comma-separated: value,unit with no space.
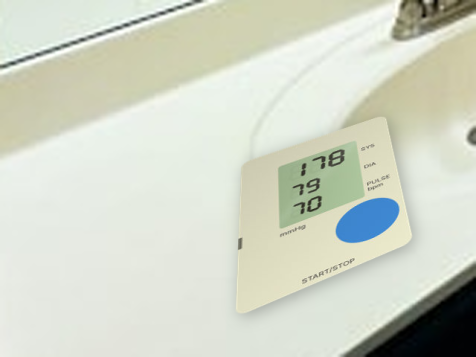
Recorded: 178,mmHg
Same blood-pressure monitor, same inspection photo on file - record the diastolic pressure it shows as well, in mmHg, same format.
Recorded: 79,mmHg
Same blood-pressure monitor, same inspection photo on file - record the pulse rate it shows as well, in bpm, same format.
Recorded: 70,bpm
